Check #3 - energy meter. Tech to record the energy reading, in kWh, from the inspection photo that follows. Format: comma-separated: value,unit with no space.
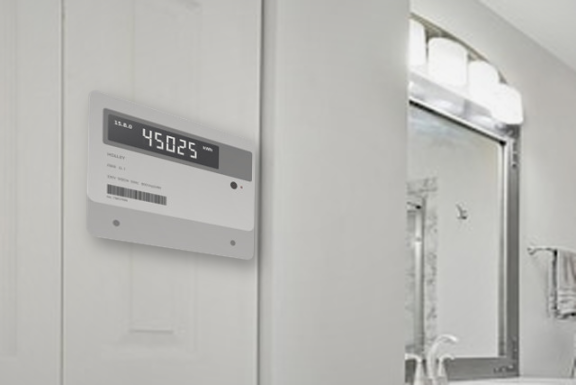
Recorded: 45025,kWh
